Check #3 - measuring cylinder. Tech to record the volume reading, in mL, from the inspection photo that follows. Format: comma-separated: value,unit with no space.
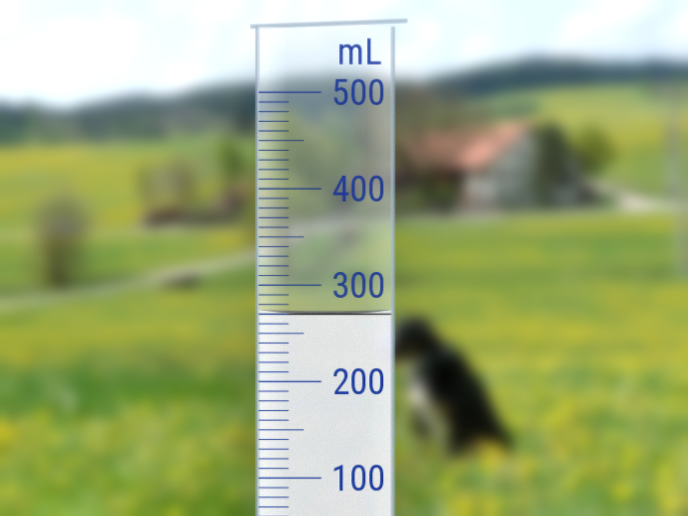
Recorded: 270,mL
